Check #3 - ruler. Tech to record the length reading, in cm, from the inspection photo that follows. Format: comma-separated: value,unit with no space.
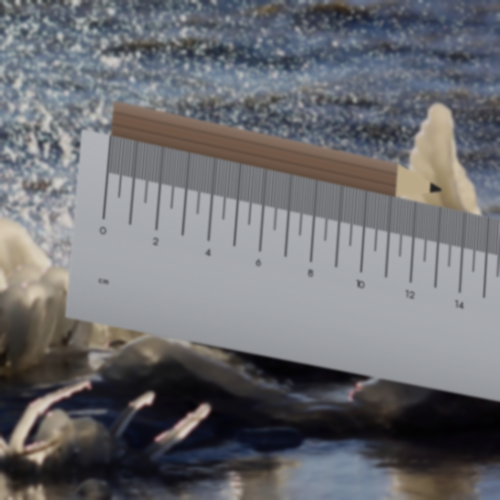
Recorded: 13,cm
